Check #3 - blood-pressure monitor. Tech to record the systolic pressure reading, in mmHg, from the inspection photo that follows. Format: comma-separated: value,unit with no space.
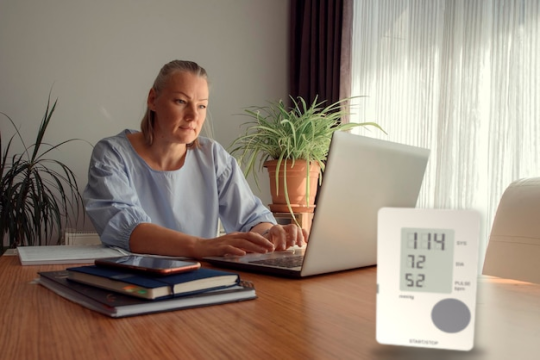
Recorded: 114,mmHg
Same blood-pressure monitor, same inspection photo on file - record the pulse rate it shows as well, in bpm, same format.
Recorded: 52,bpm
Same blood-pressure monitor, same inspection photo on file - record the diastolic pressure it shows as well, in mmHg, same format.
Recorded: 72,mmHg
